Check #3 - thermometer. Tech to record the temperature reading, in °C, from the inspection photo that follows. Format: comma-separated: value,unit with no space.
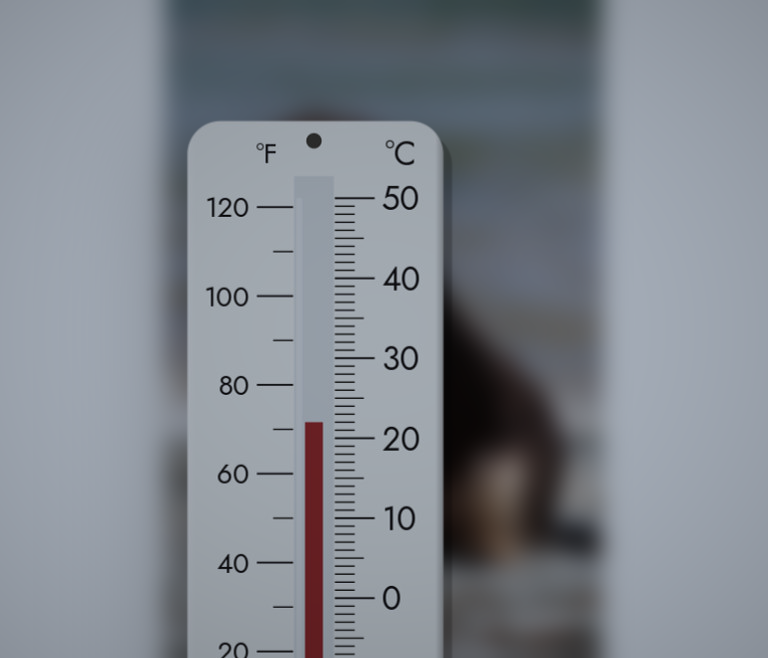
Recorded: 22,°C
